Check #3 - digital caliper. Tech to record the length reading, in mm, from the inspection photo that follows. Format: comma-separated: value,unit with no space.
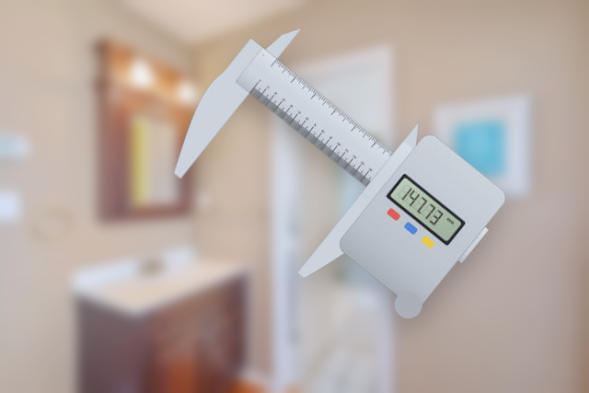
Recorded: 147.73,mm
